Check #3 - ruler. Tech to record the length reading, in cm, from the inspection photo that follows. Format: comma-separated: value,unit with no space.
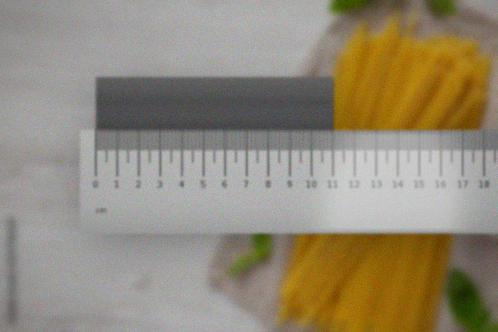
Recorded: 11,cm
